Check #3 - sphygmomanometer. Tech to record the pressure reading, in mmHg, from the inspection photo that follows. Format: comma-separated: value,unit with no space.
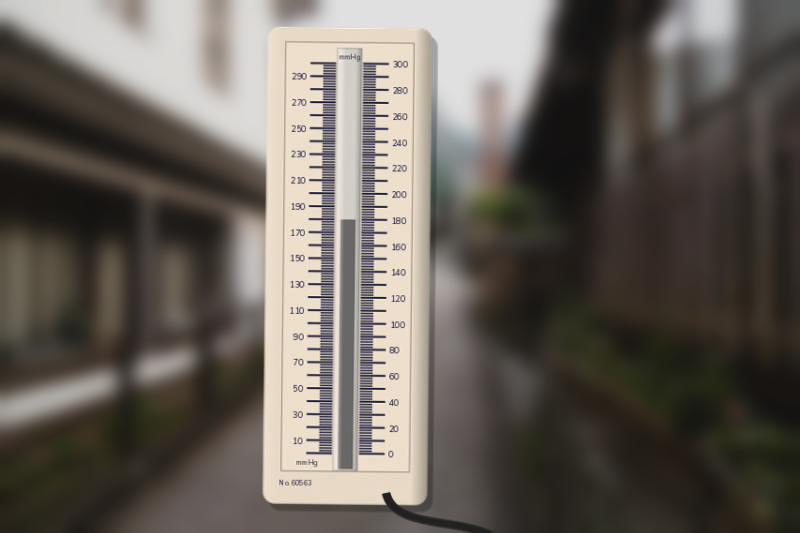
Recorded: 180,mmHg
